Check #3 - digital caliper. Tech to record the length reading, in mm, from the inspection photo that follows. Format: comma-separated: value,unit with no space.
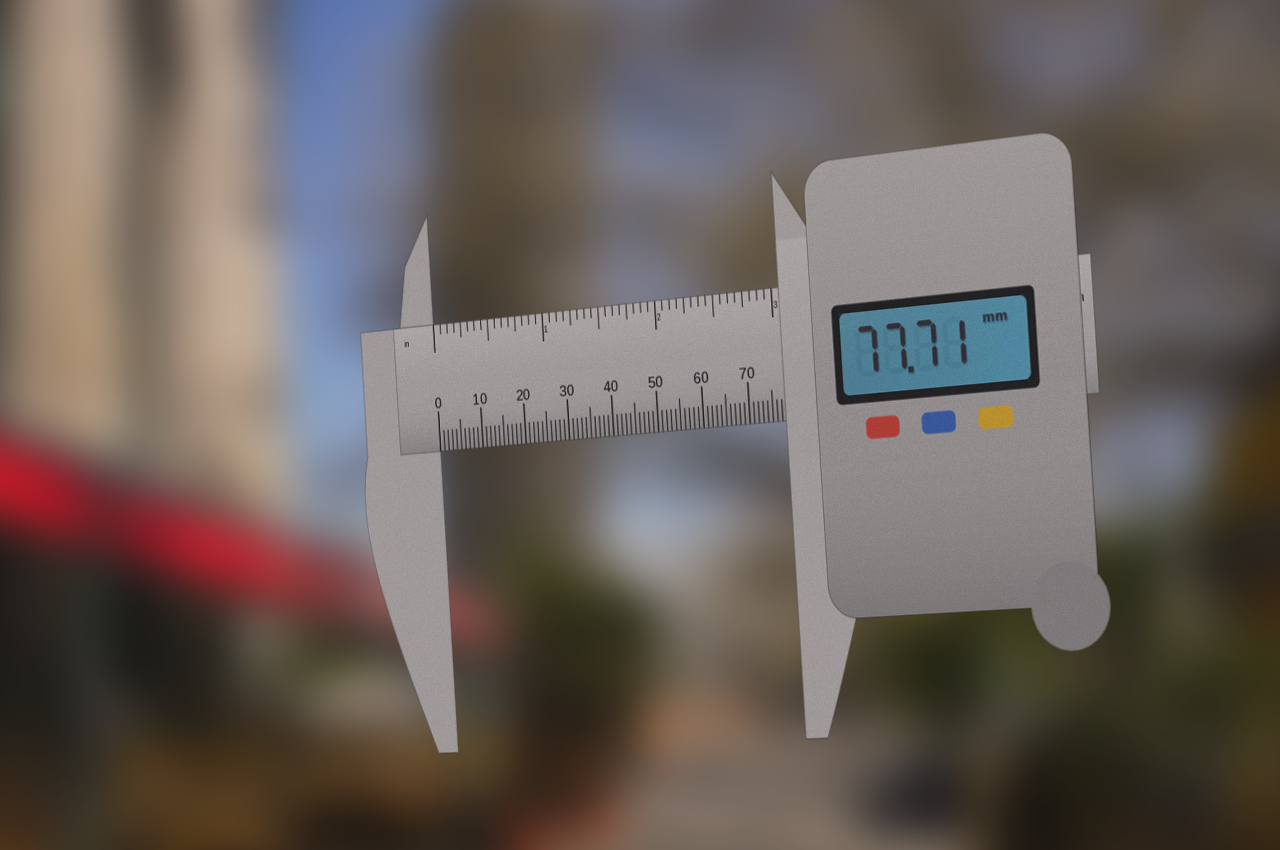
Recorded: 77.71,mm
